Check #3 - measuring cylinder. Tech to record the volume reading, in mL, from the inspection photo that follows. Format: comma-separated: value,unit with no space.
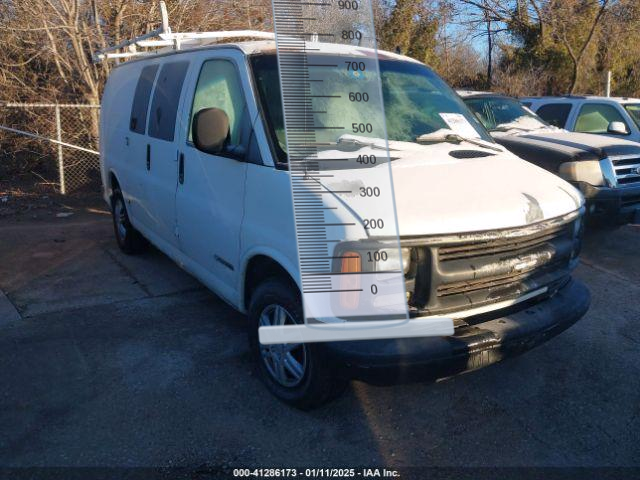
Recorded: 50,mL
